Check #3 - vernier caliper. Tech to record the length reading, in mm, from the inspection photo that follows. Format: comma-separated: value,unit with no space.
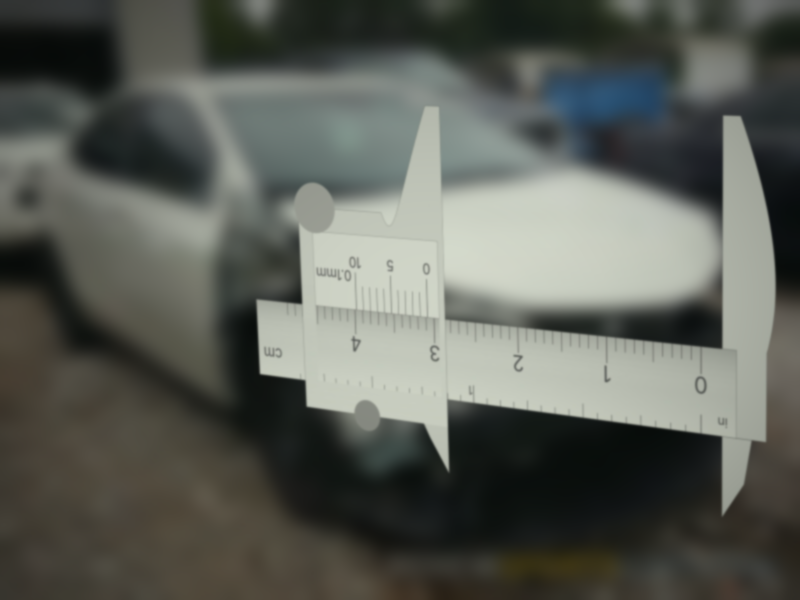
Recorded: 30.8,mm
